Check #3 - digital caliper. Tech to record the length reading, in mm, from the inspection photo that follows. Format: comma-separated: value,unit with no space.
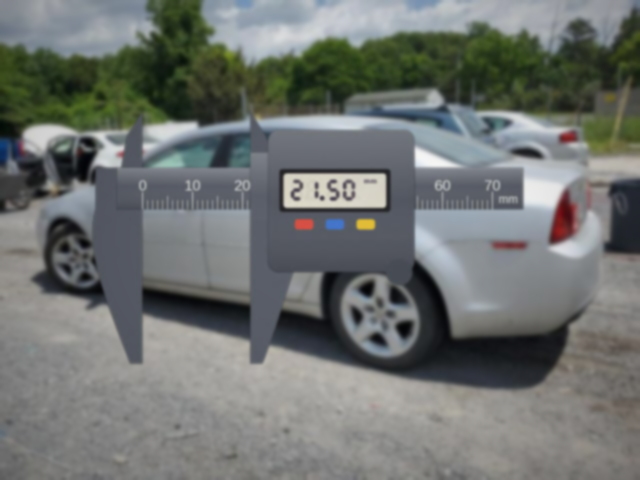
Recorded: 21.50,mm
